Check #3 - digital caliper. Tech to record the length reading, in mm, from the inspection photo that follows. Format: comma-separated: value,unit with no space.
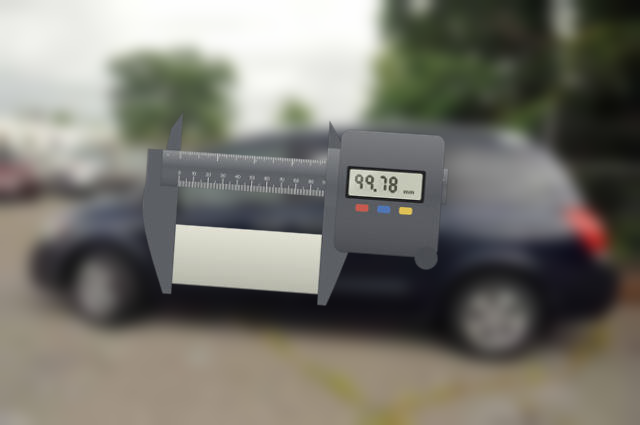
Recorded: 99.78,mm
